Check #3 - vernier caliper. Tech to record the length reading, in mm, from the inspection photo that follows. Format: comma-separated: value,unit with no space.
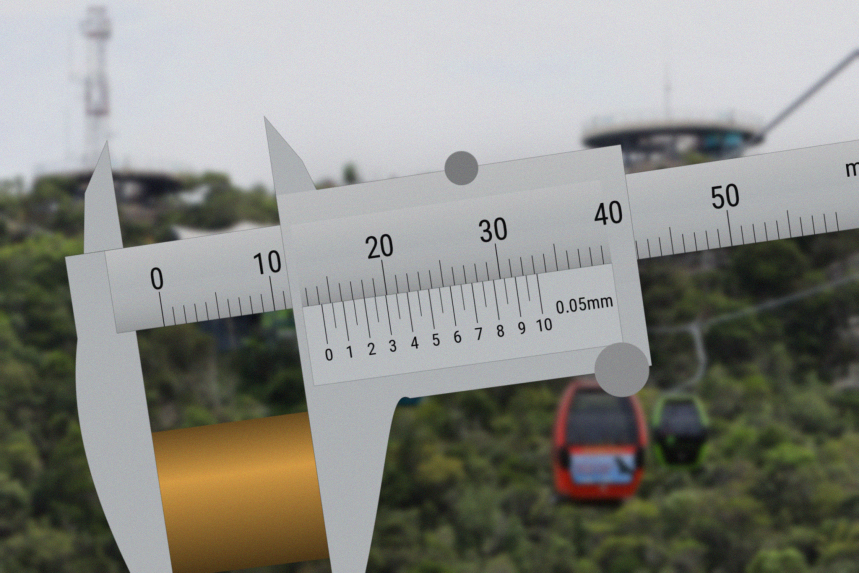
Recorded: 14.2,mm
